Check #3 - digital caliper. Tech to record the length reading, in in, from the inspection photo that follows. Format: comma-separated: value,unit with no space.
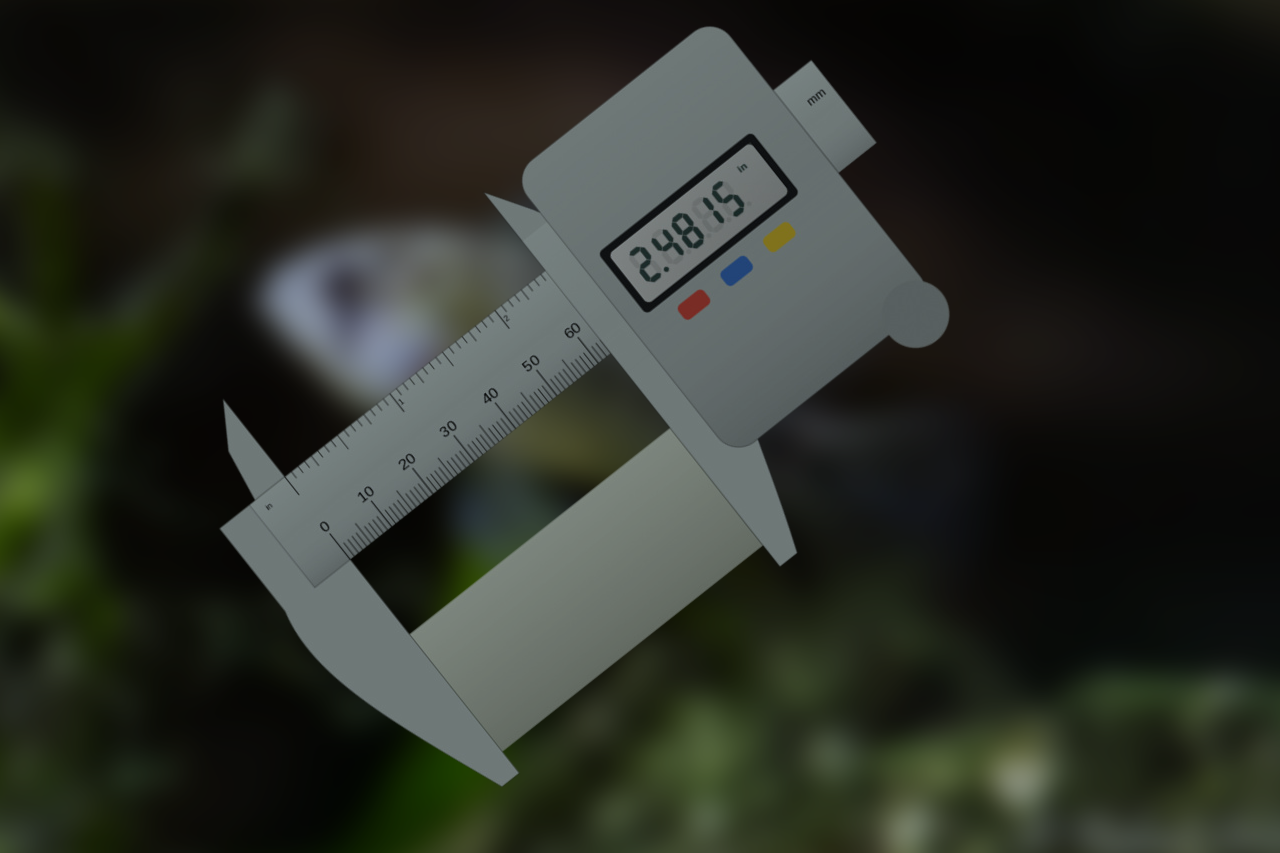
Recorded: 2.4815,in
